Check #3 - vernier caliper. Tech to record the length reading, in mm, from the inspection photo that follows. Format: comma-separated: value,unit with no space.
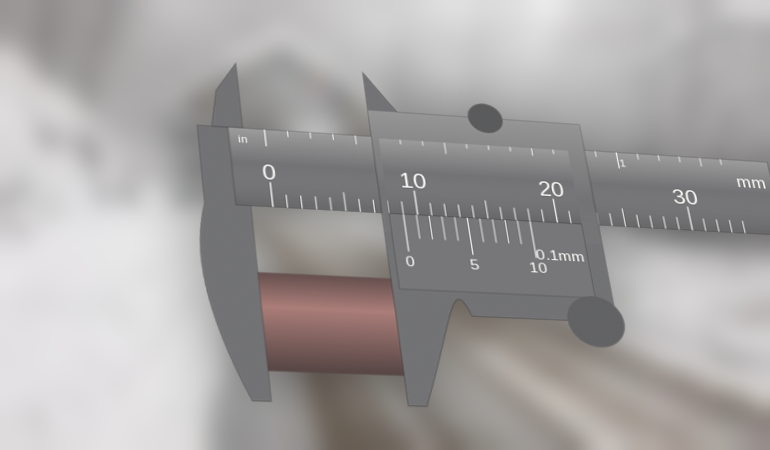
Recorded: 9.0,mm
